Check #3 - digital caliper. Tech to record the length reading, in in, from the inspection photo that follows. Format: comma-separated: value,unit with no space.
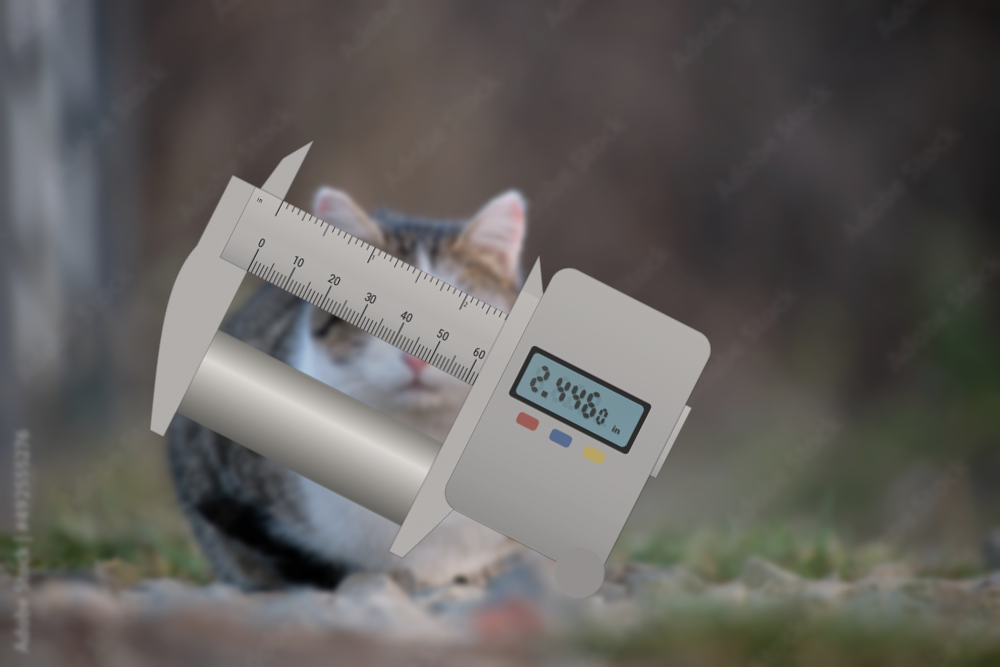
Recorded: 2.4460,in
